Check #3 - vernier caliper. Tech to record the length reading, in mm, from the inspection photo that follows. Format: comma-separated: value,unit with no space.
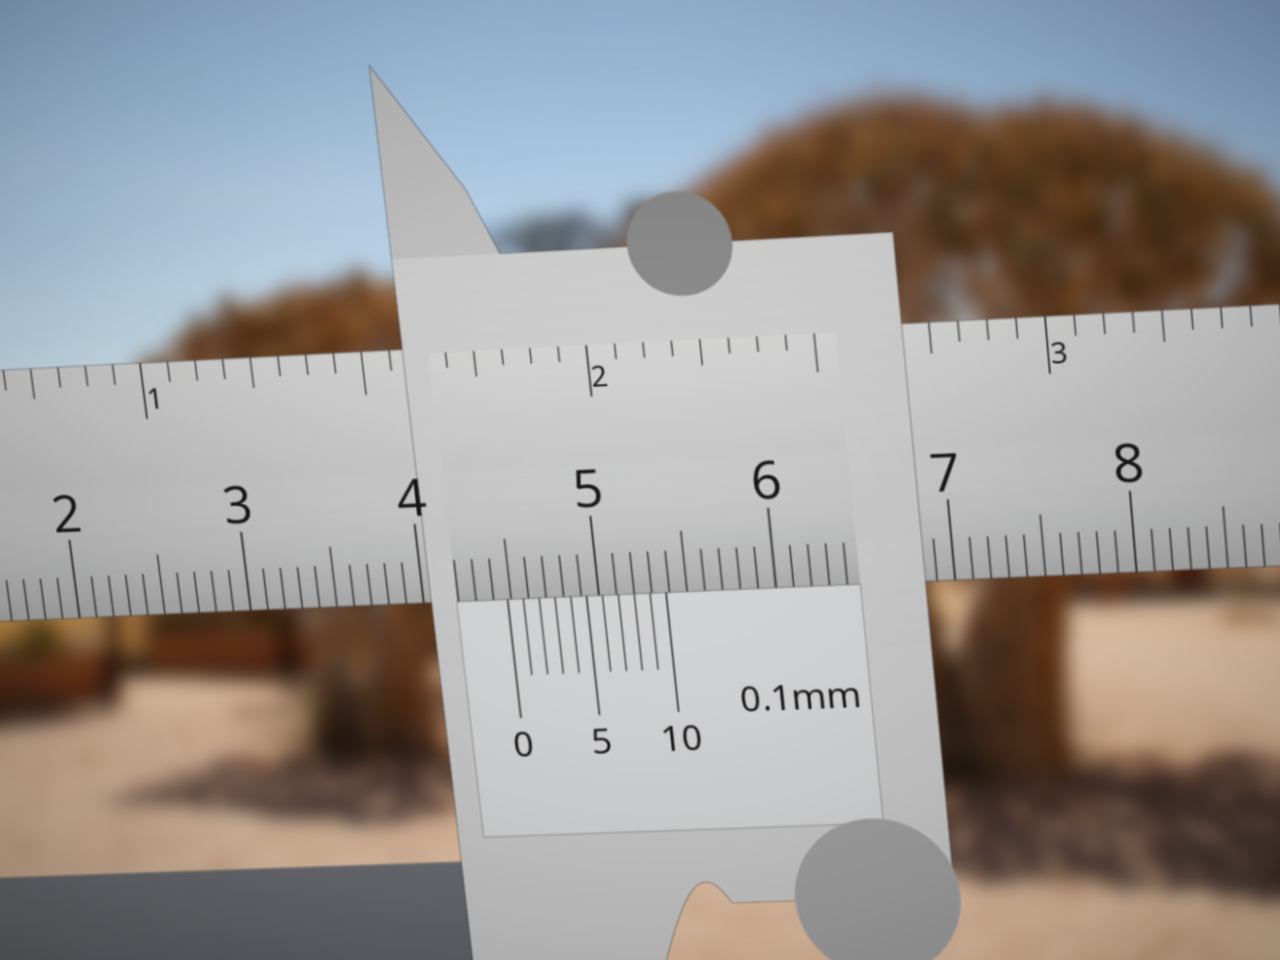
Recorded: 44.8,mm
